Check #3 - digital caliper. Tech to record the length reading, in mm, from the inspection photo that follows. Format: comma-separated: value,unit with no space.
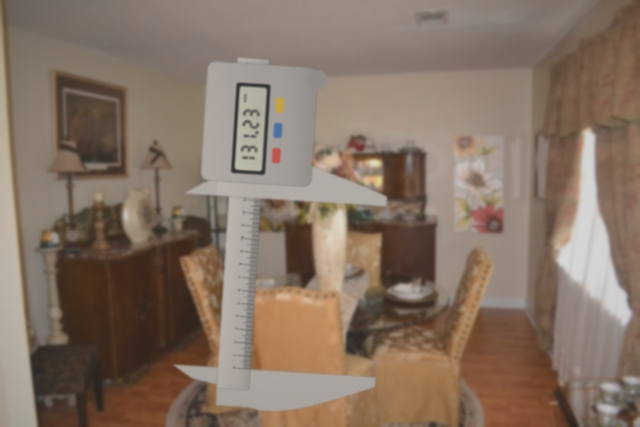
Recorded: 131.23,mm
